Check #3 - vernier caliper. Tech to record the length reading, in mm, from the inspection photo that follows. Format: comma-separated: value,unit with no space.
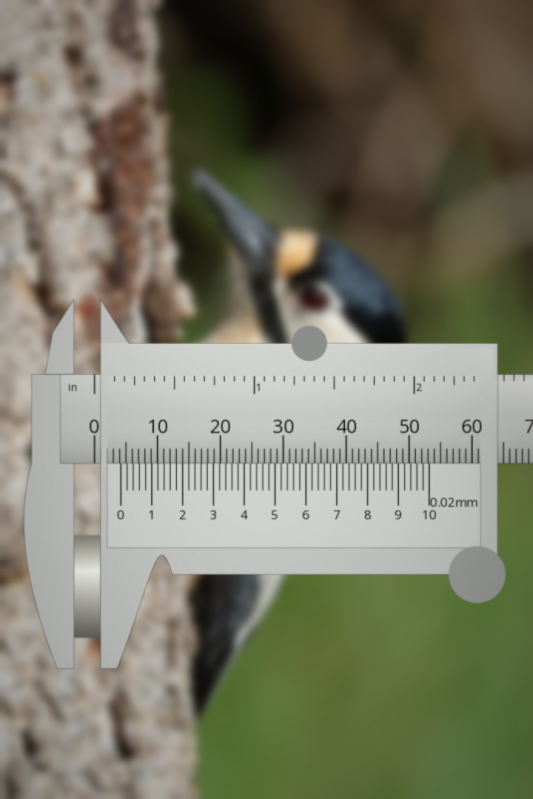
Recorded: 4.2,mm
